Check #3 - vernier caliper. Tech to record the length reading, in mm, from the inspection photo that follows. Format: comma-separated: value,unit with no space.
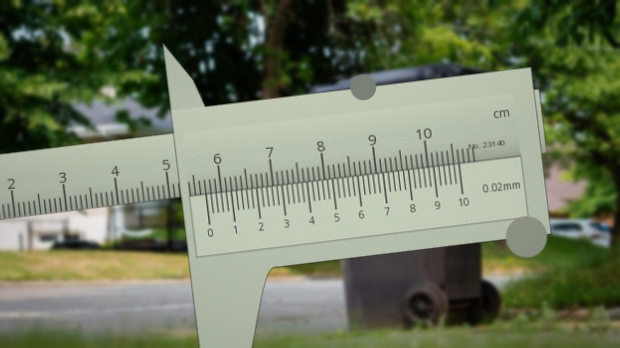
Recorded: 57.0,mm
